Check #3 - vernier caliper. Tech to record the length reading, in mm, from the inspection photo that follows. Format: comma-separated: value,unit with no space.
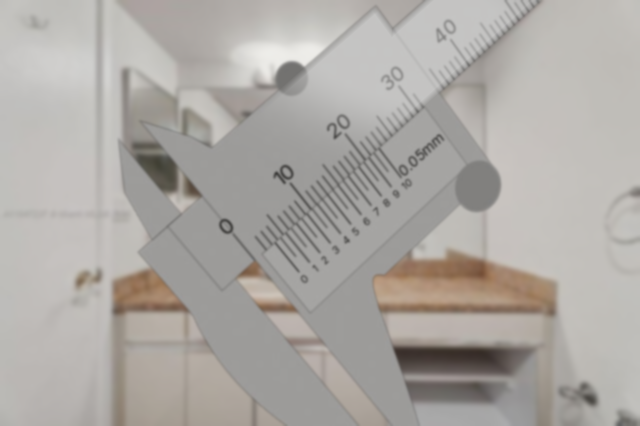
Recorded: 3.5,mm
